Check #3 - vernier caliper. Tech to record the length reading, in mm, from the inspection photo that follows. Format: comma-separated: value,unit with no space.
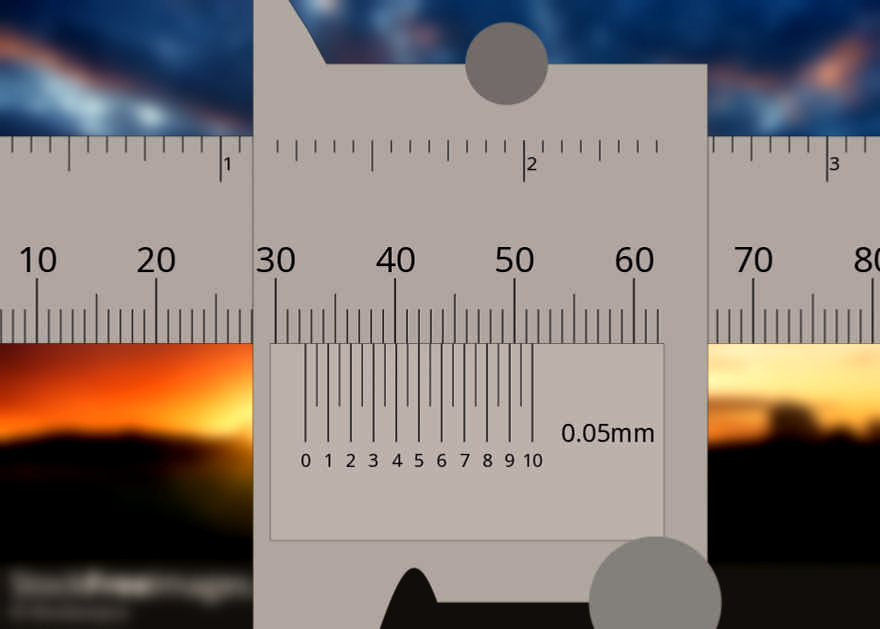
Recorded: 32.5,mm
